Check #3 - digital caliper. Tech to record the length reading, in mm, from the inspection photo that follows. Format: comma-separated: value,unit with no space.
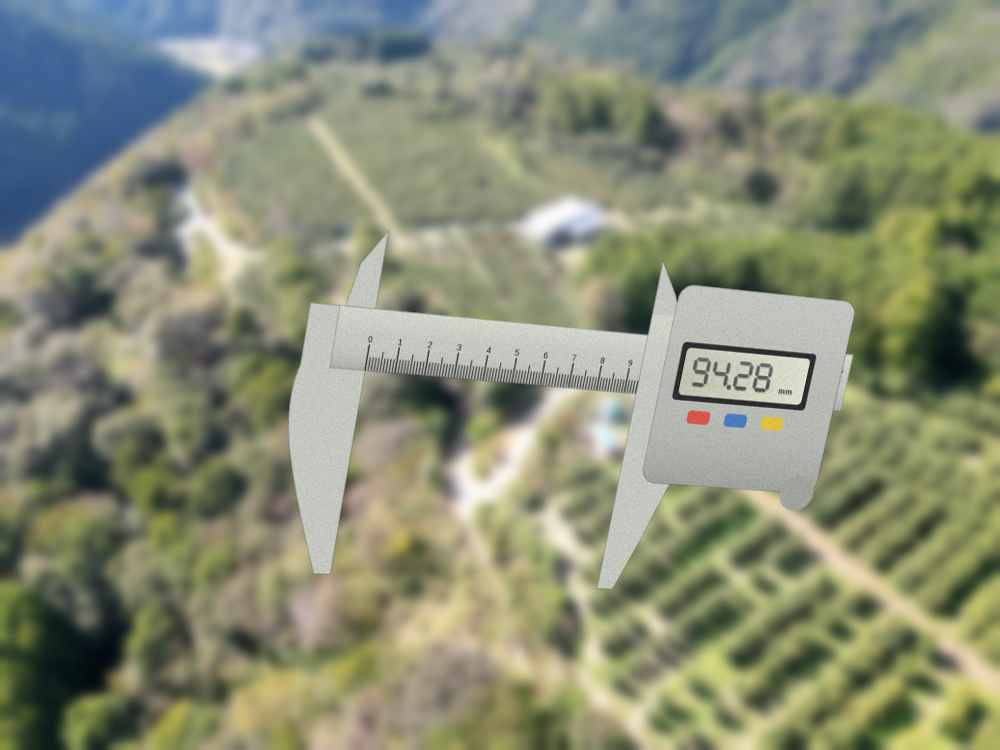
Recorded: 94.28,mm
